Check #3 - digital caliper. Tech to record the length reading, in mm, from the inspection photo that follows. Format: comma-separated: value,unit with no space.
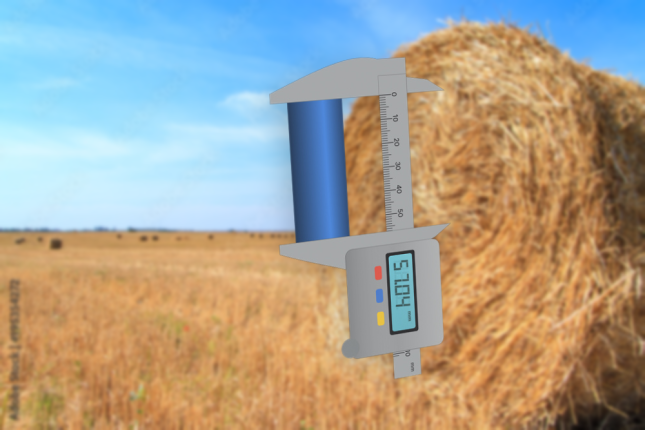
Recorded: 57.04,mm
